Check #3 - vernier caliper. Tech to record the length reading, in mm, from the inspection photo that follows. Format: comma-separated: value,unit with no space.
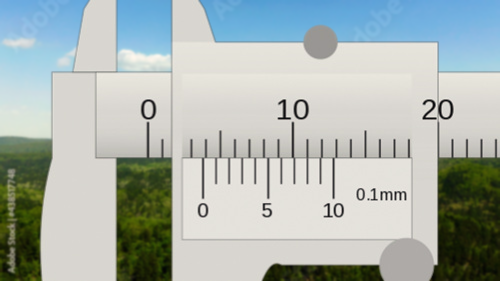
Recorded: 3.8,mm
